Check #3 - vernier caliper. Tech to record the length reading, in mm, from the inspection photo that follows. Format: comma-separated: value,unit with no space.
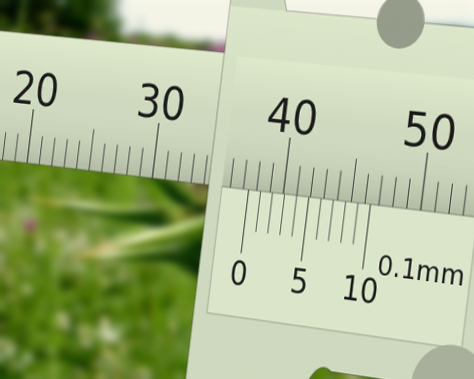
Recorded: 37.4,mm
